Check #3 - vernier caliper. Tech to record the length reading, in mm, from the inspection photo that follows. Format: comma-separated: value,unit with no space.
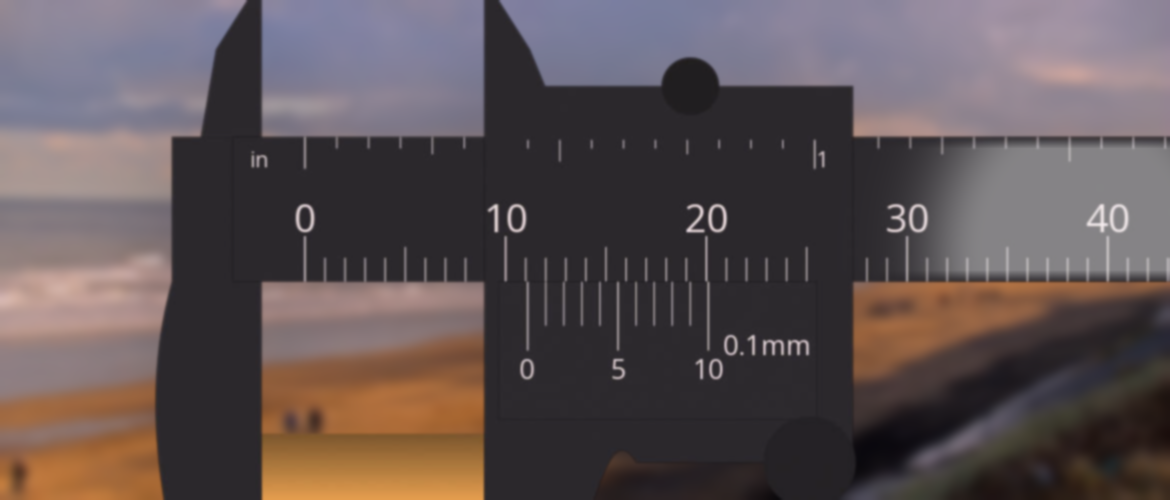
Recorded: 11.1,mm
